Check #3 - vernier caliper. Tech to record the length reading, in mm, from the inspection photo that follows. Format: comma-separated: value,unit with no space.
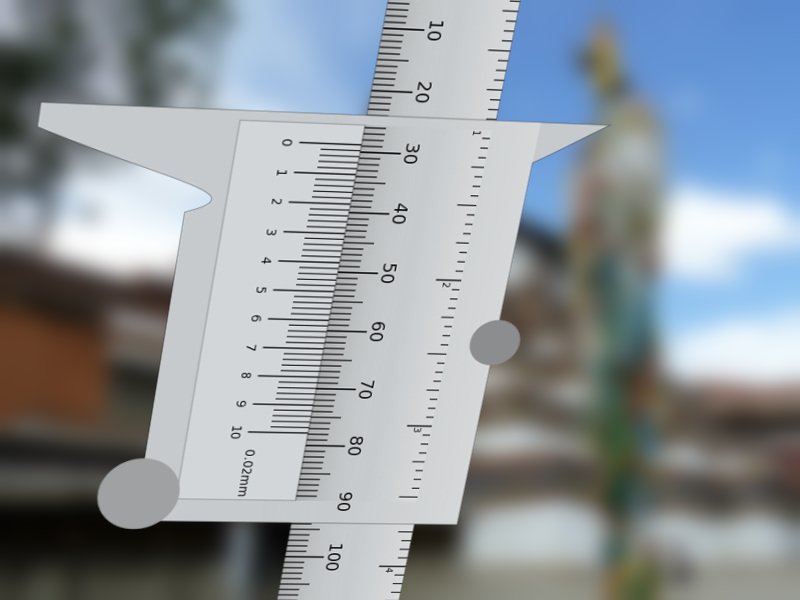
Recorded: 28.8,mm
